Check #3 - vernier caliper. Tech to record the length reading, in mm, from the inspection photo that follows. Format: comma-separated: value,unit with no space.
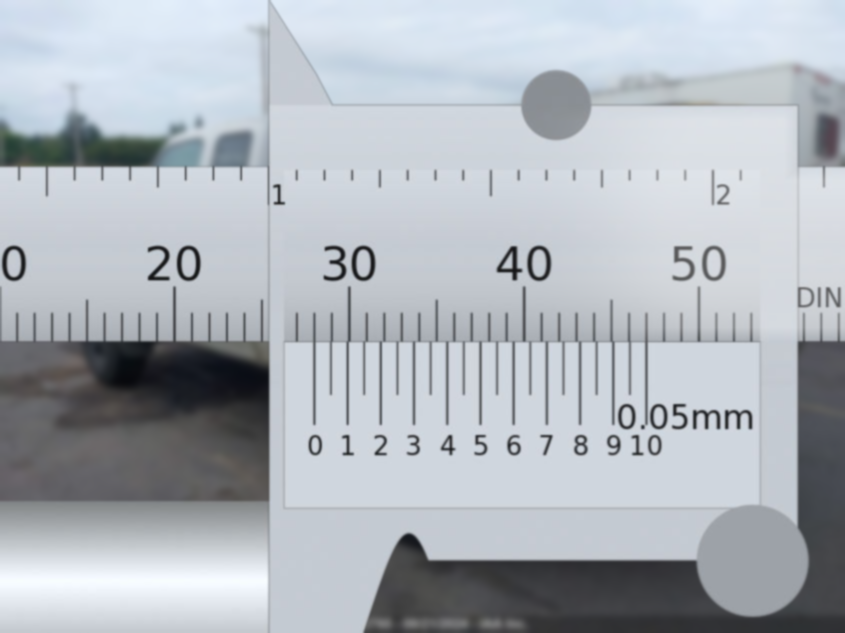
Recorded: 28.0,mm
